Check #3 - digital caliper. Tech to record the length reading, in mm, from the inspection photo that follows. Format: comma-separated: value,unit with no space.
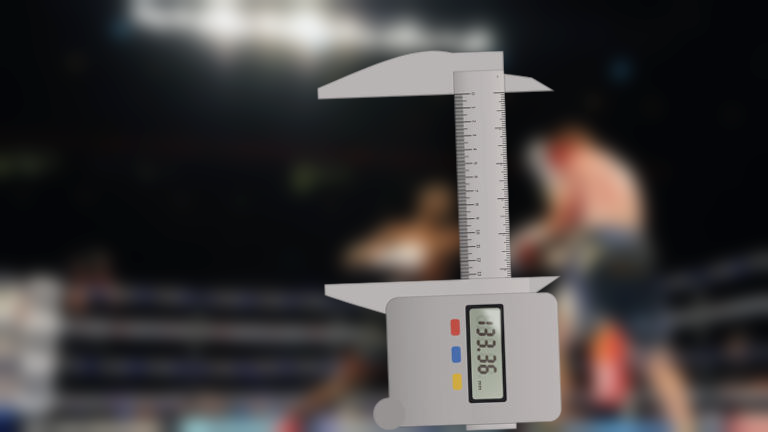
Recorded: 133.36,mm
